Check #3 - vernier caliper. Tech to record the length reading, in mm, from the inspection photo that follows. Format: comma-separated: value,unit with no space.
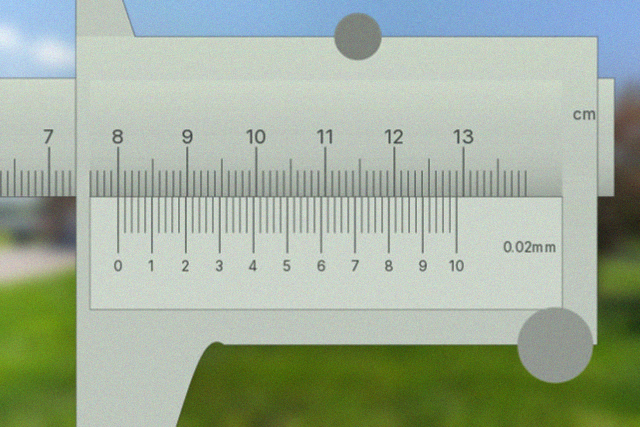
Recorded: 80.0,mm
